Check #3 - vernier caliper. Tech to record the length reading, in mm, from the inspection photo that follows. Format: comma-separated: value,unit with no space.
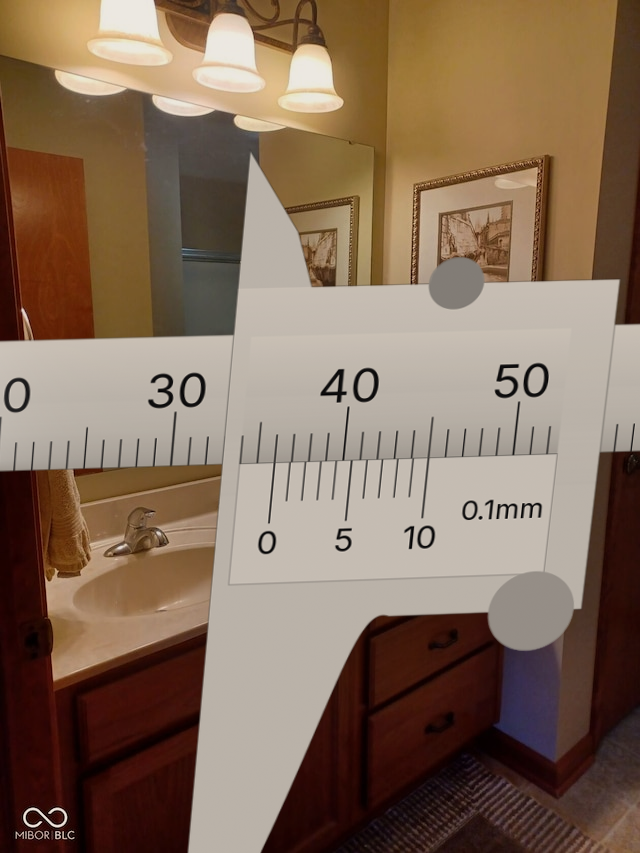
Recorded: 36.0,mm
